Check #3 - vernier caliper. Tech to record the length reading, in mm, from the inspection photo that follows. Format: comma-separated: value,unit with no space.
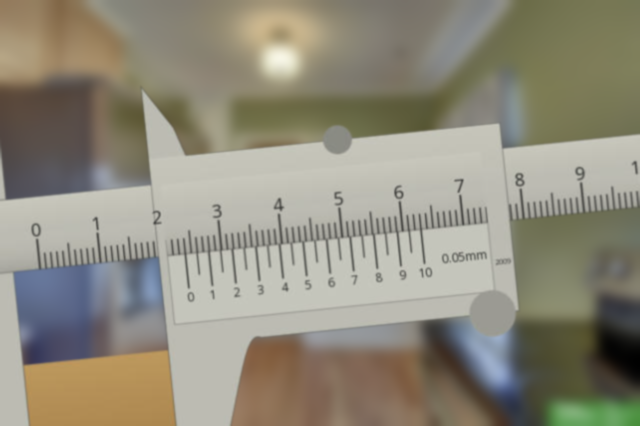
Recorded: 24.0,mm
